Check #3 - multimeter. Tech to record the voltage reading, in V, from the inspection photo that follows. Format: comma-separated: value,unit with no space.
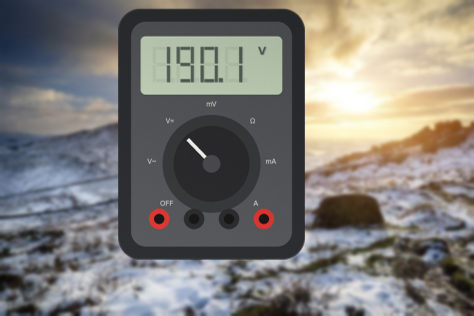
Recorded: 190.1,V
